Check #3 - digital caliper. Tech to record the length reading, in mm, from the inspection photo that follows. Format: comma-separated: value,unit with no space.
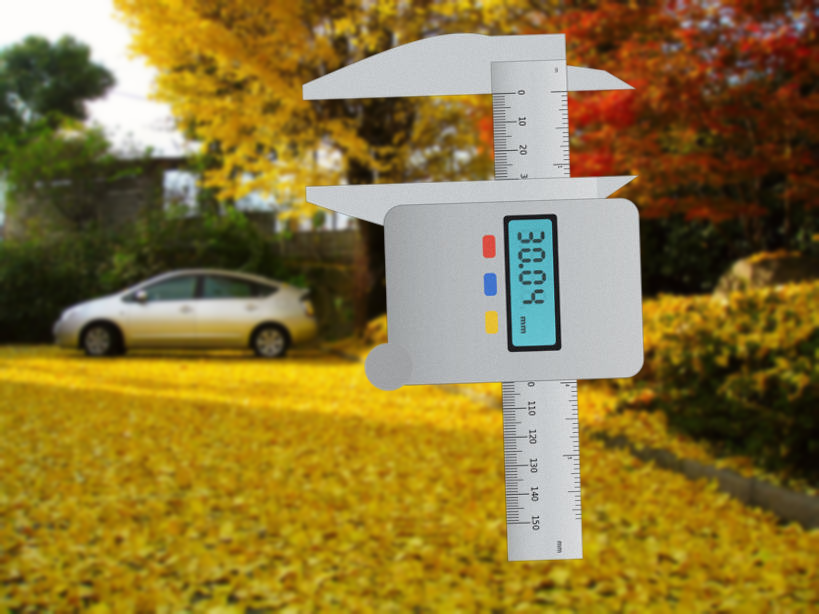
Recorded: 30.04,mm
